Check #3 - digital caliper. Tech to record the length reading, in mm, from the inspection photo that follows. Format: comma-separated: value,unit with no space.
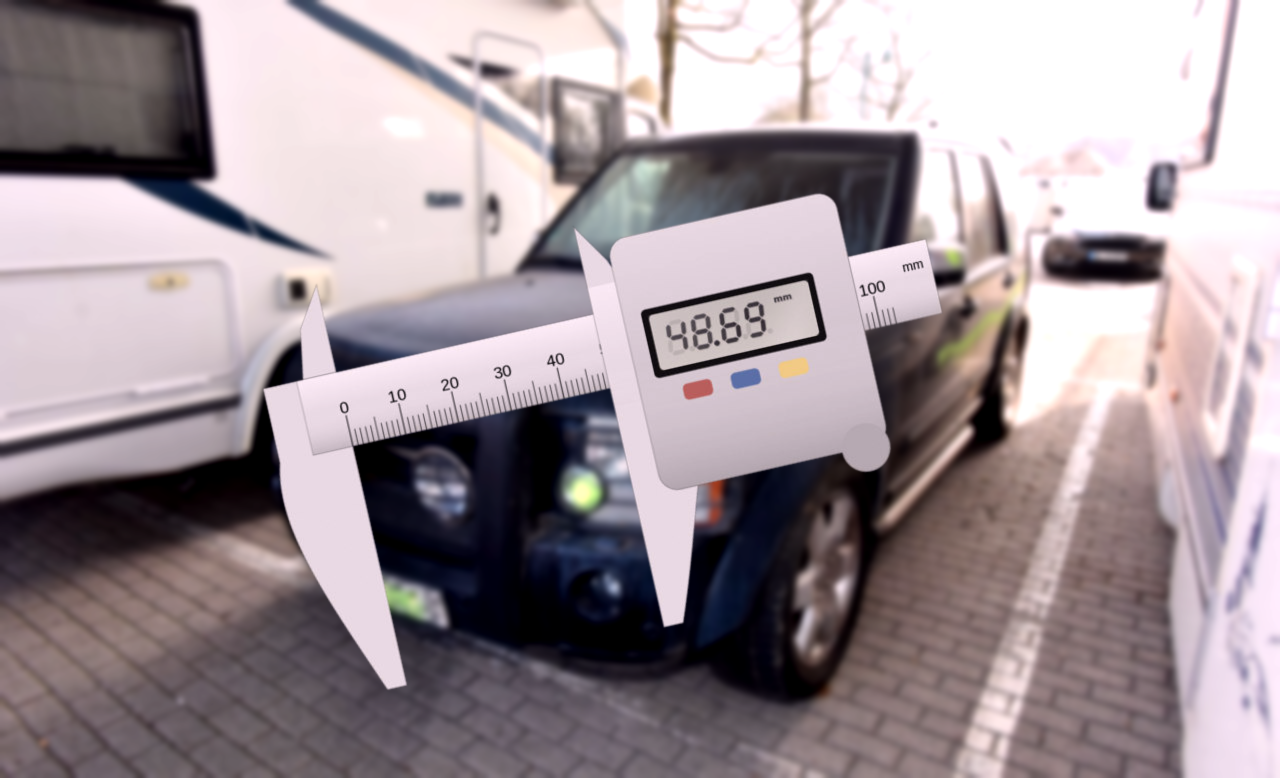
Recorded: 48.69,mm
